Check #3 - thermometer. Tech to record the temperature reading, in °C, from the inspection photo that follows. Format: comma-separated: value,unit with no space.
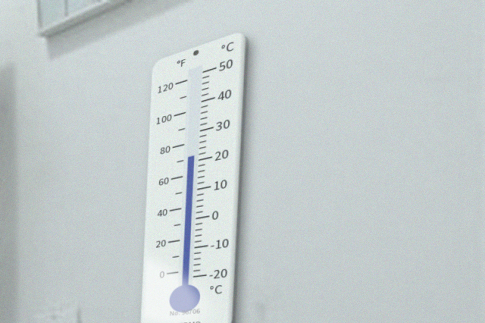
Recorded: 22,°C
